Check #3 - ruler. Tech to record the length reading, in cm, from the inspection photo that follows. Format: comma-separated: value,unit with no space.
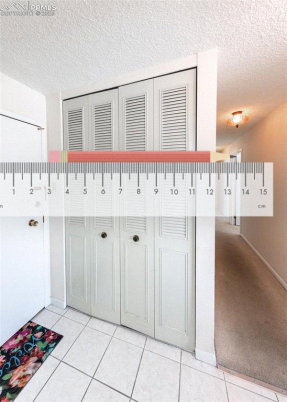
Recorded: 10.5,cm
